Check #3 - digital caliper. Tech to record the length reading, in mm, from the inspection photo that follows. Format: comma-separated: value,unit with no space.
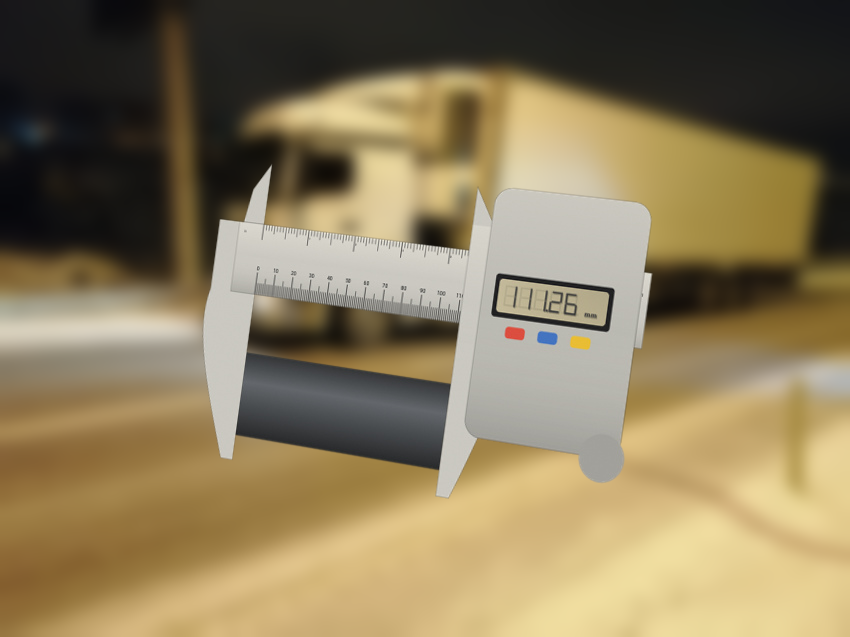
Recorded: 111.26,mm
